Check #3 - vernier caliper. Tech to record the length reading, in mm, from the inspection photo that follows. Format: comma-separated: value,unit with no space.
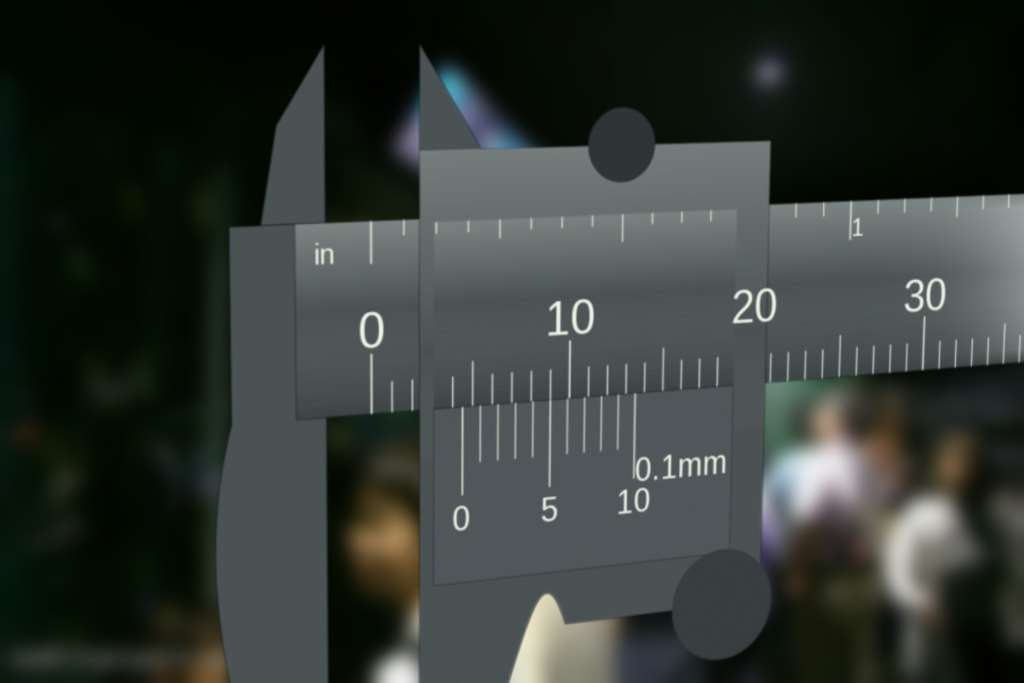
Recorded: 4.5,mm
